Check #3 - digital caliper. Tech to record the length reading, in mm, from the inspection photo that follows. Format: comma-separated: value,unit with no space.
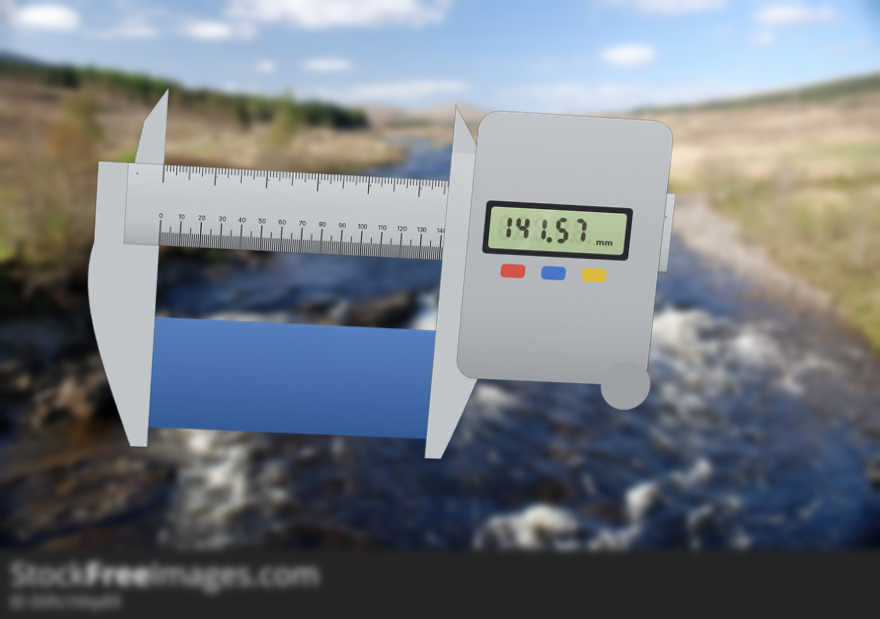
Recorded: 141.57,mm
